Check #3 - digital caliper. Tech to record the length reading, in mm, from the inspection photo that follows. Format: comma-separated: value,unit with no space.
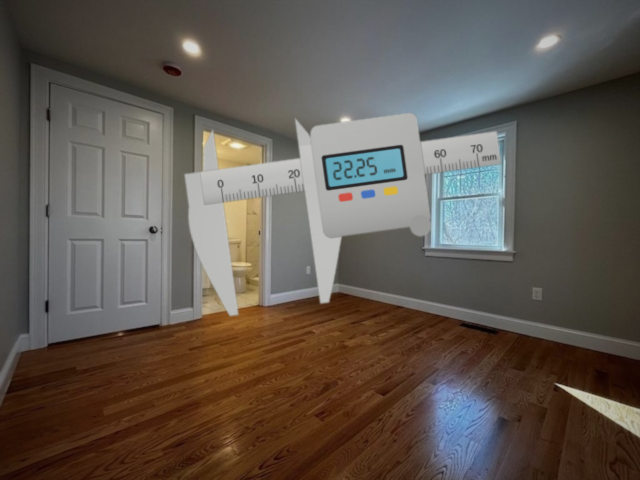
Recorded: 22.25,mm
